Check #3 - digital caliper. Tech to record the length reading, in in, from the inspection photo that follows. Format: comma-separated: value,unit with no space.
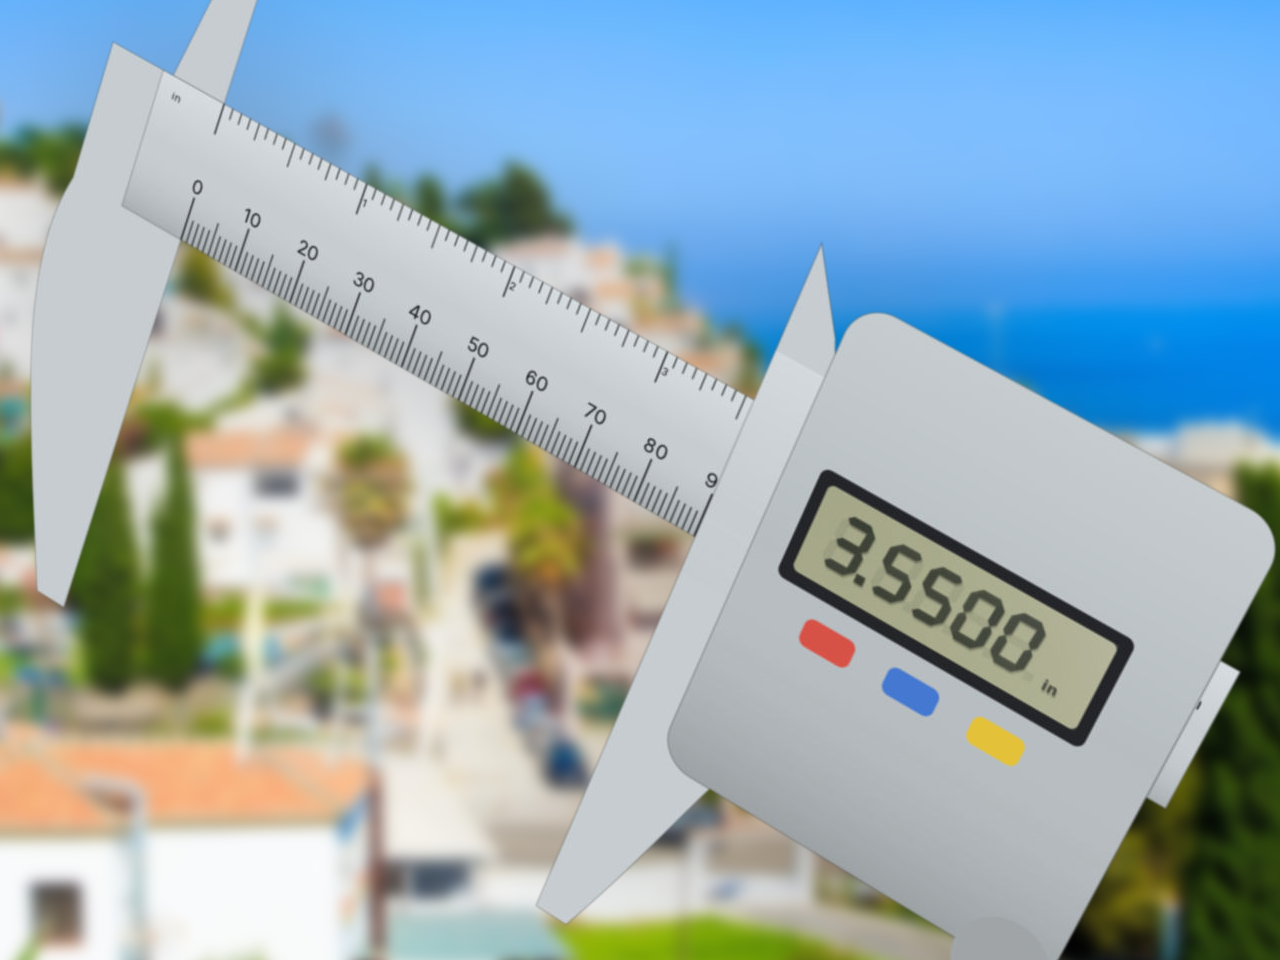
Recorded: 3.5500,in
